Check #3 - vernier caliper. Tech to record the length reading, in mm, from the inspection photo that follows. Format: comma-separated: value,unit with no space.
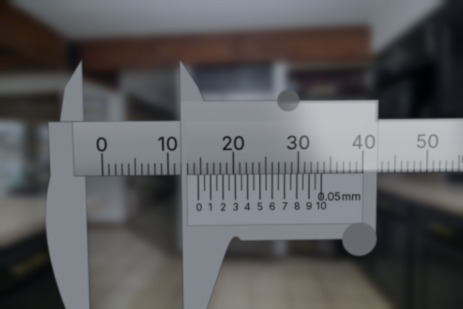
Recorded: 14.6,mm
